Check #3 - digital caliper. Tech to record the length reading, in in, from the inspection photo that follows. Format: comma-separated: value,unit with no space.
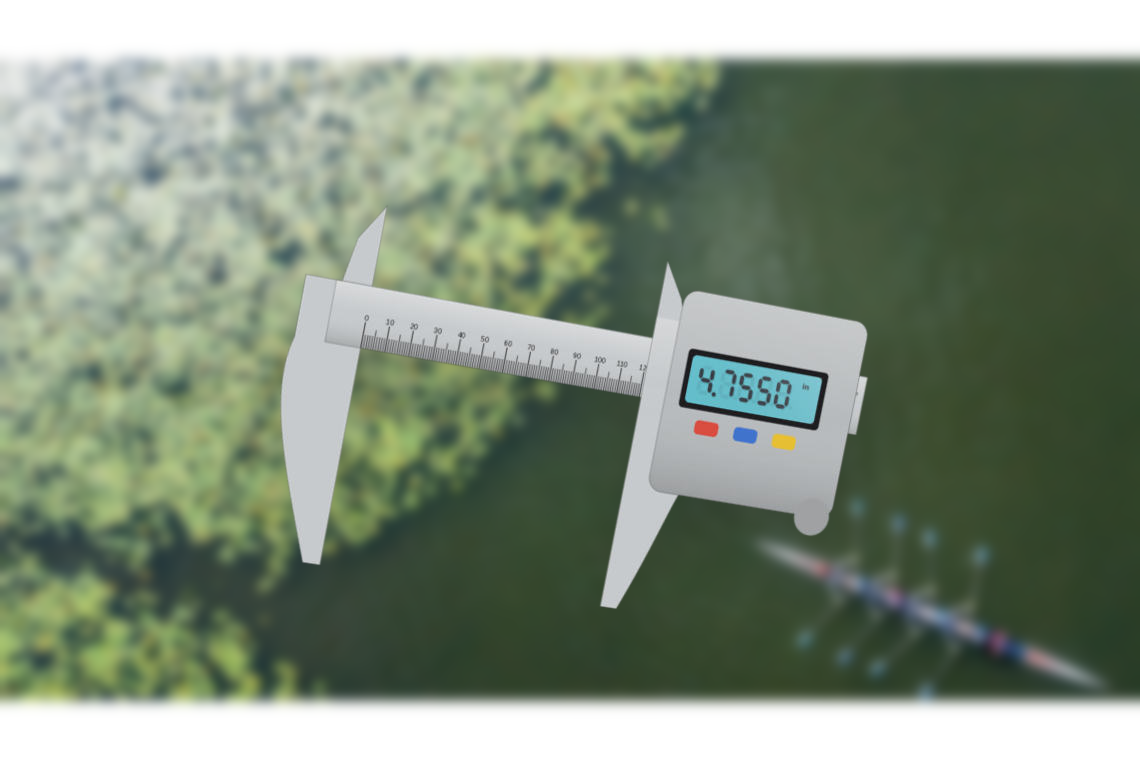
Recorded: 4.7550,in
